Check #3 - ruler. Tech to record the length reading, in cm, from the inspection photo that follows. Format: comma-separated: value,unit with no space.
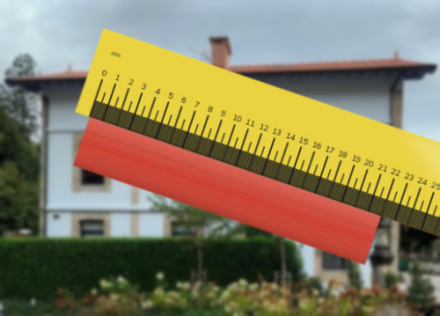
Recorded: 22,cm
